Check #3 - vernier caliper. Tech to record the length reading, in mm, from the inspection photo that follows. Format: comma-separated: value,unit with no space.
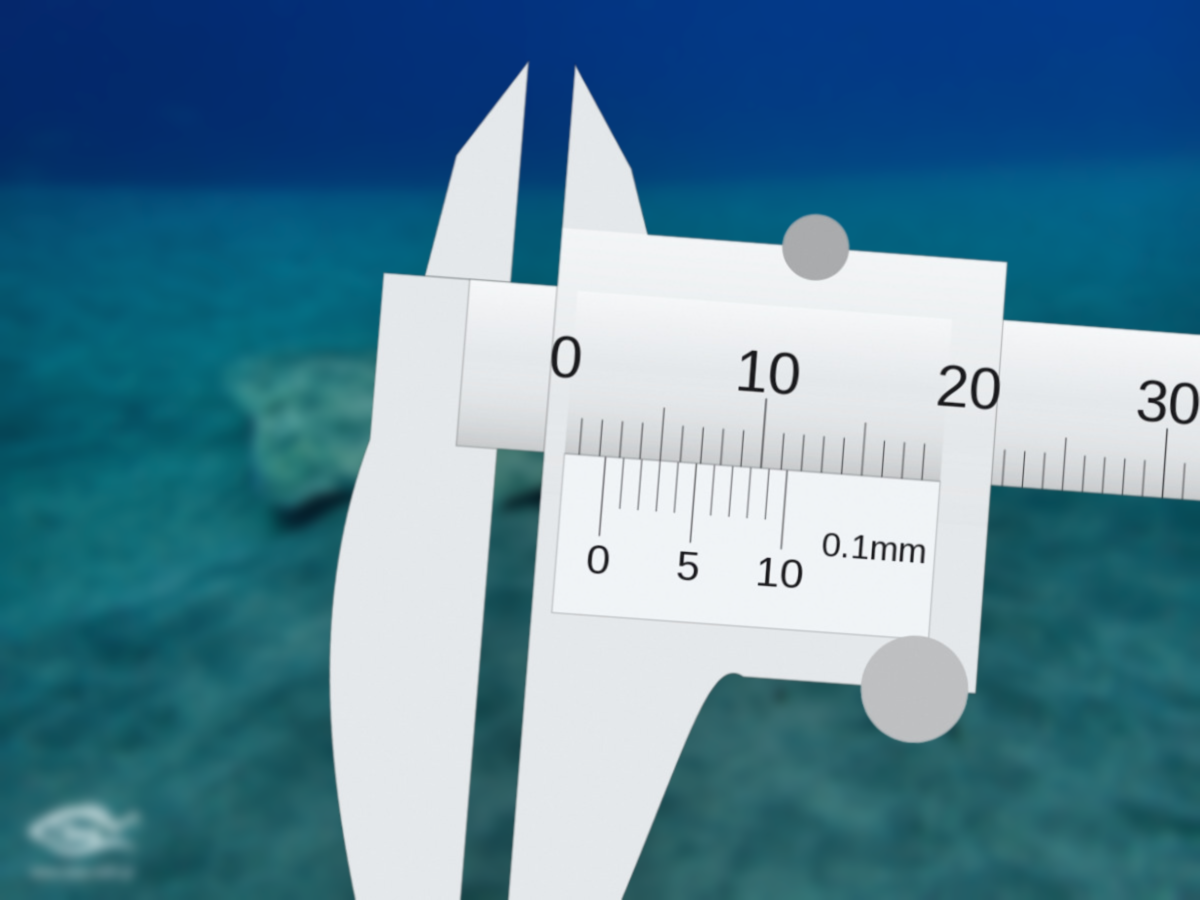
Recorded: 2.3,mm
